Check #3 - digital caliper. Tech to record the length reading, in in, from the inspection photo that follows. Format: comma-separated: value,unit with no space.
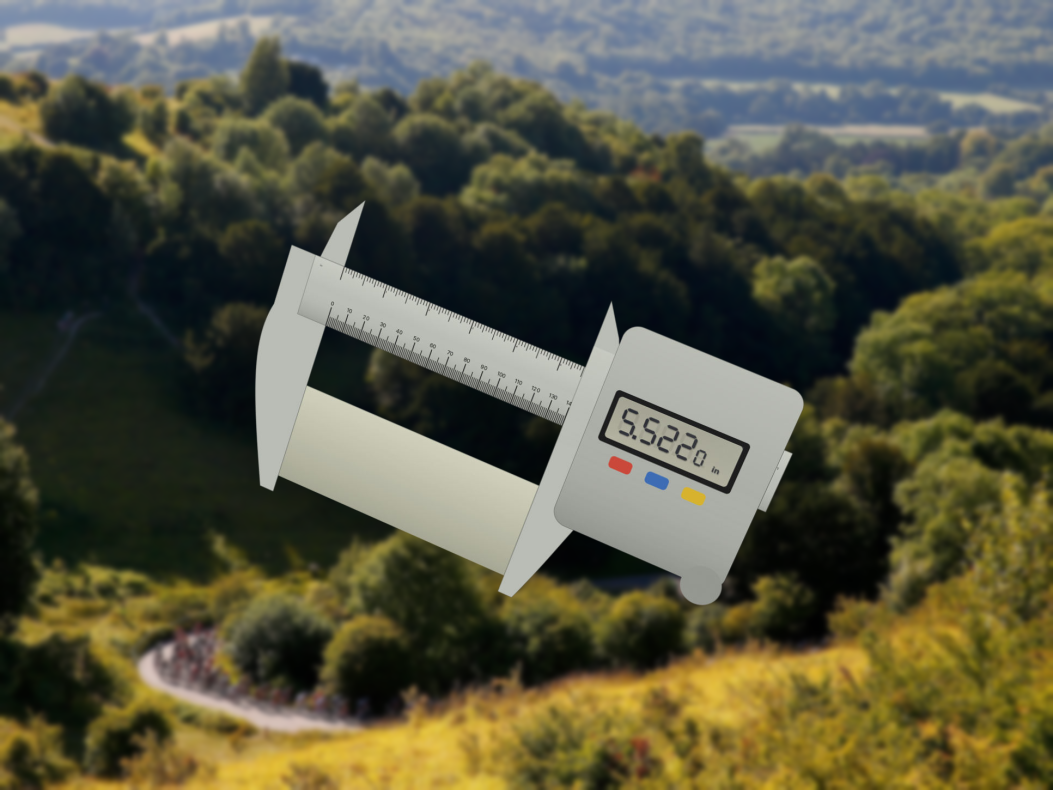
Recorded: 5.5220,in
